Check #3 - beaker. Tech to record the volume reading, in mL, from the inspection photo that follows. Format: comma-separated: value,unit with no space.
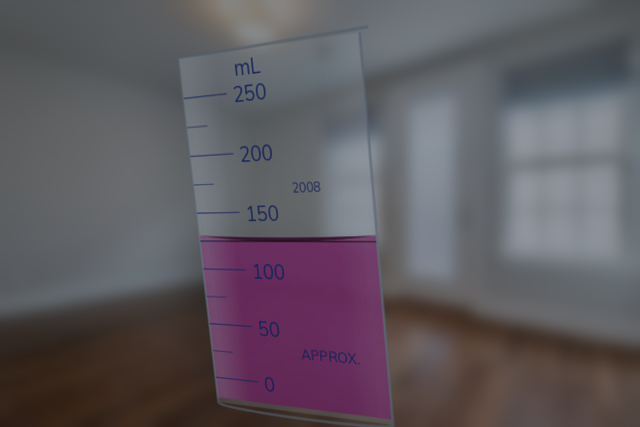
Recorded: 125,mL
